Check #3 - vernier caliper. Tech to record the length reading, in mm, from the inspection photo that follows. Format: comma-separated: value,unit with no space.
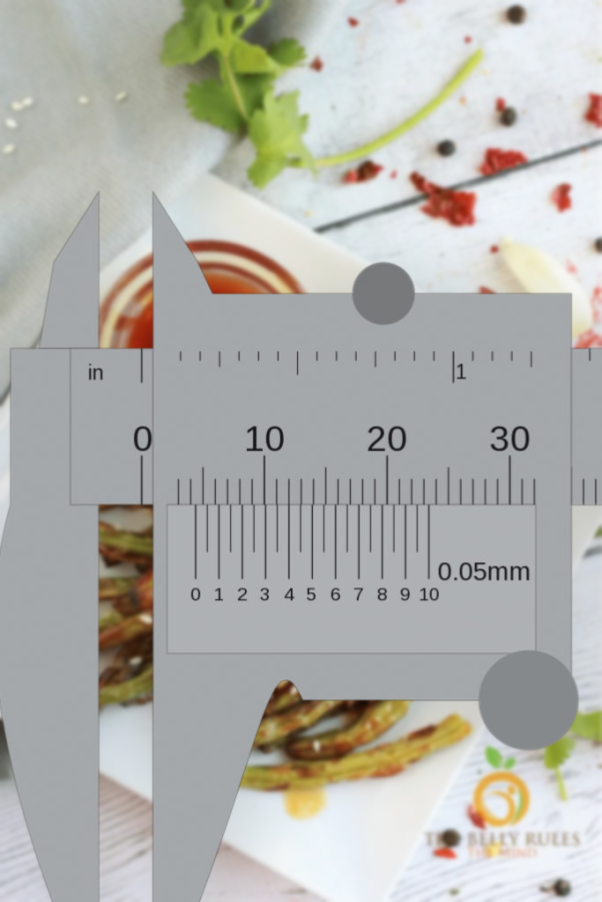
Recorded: 4.4,mm
